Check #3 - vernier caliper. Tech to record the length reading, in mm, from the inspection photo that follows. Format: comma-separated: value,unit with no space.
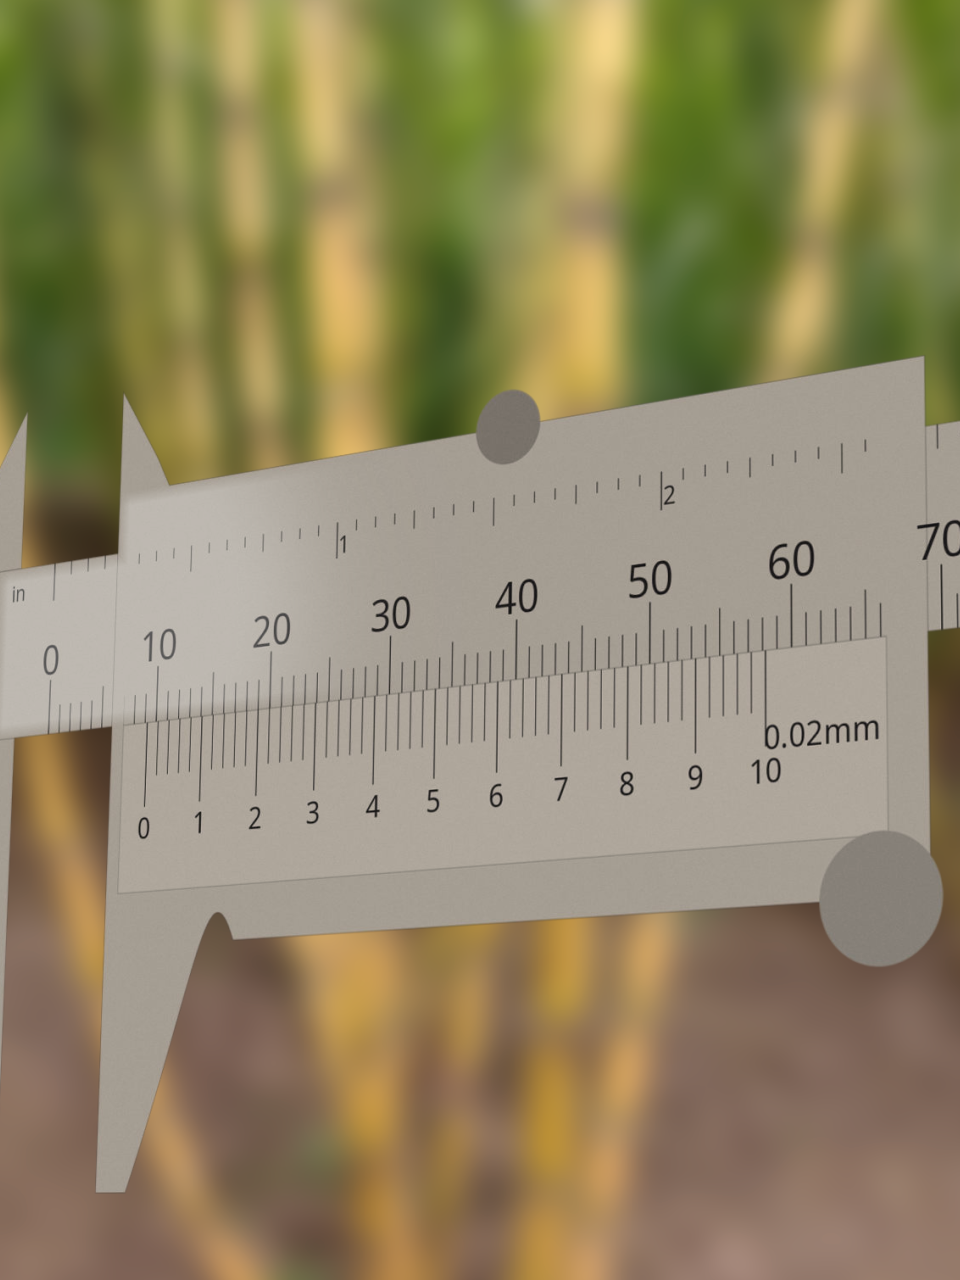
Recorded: 9.2,mm
